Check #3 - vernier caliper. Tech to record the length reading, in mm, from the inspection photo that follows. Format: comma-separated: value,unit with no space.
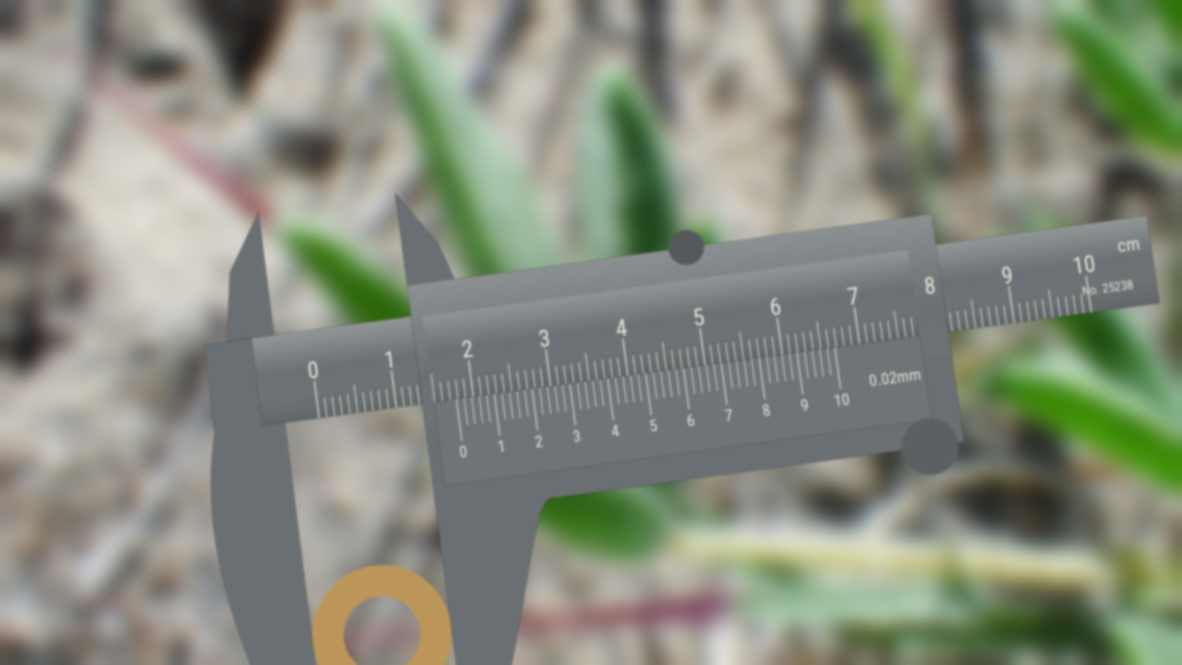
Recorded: 17.8,mm
